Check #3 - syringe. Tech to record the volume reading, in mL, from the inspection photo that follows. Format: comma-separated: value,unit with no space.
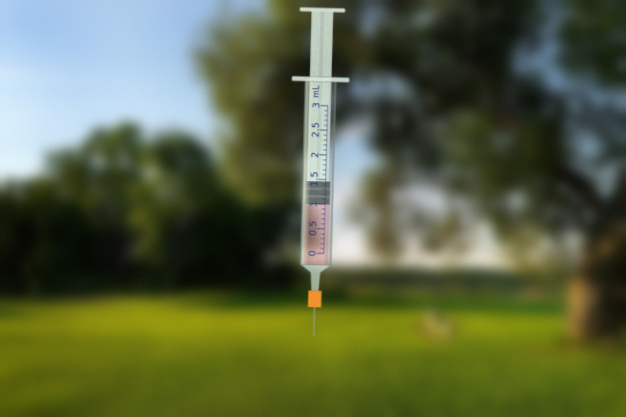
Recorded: 1,mL
